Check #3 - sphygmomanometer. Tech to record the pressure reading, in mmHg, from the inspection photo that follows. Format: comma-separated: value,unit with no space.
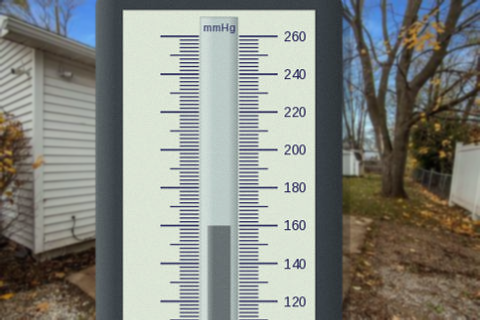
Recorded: 160,mmHg
